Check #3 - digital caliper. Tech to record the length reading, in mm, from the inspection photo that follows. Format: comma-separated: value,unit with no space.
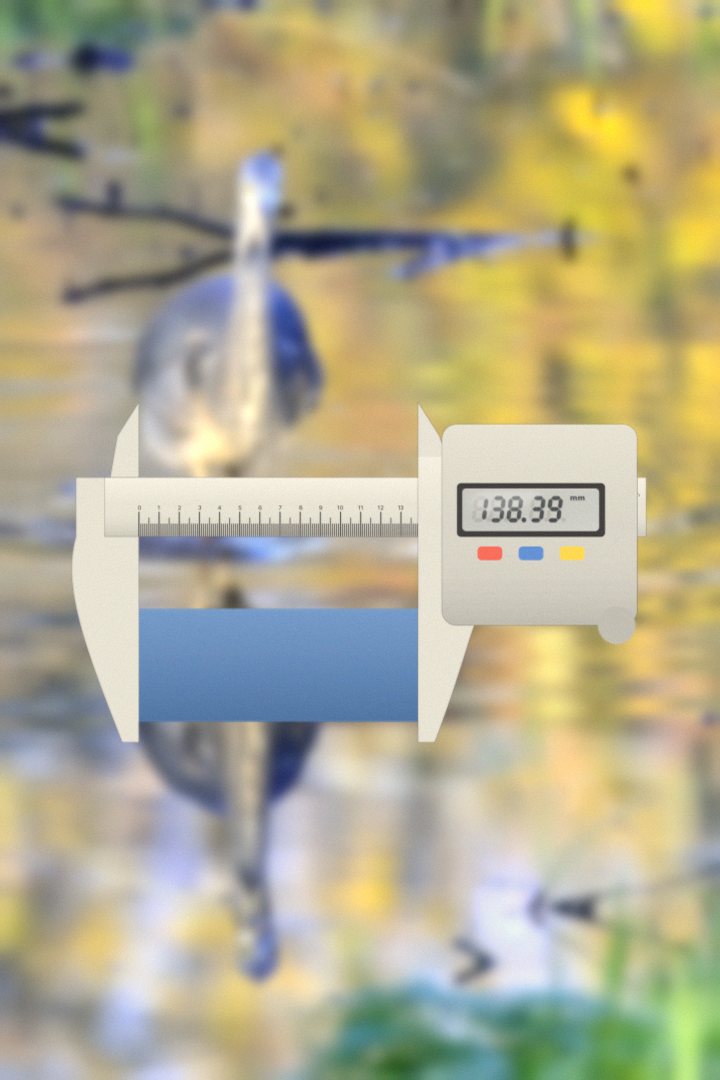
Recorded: 138.39,mm
